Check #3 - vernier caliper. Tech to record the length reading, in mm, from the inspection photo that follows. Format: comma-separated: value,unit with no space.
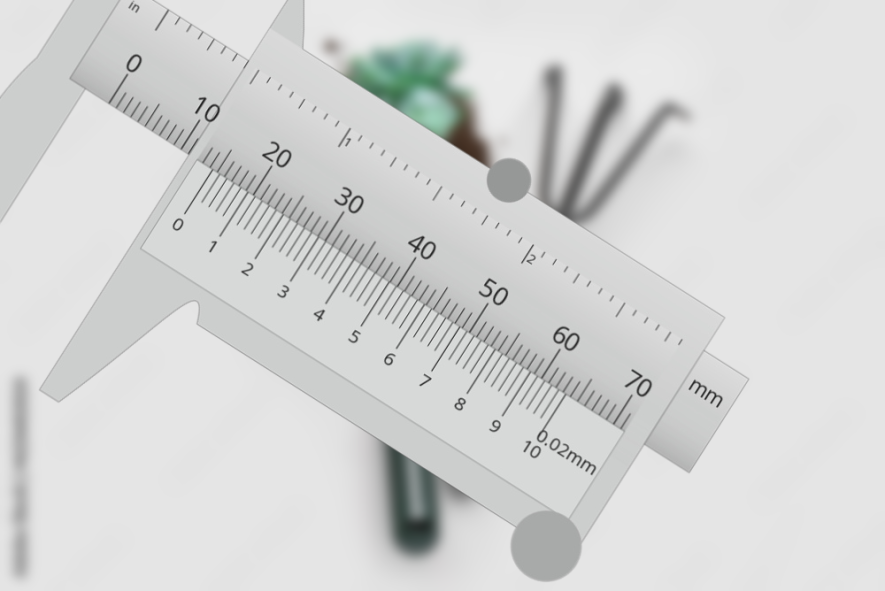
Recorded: 14.4,mm
